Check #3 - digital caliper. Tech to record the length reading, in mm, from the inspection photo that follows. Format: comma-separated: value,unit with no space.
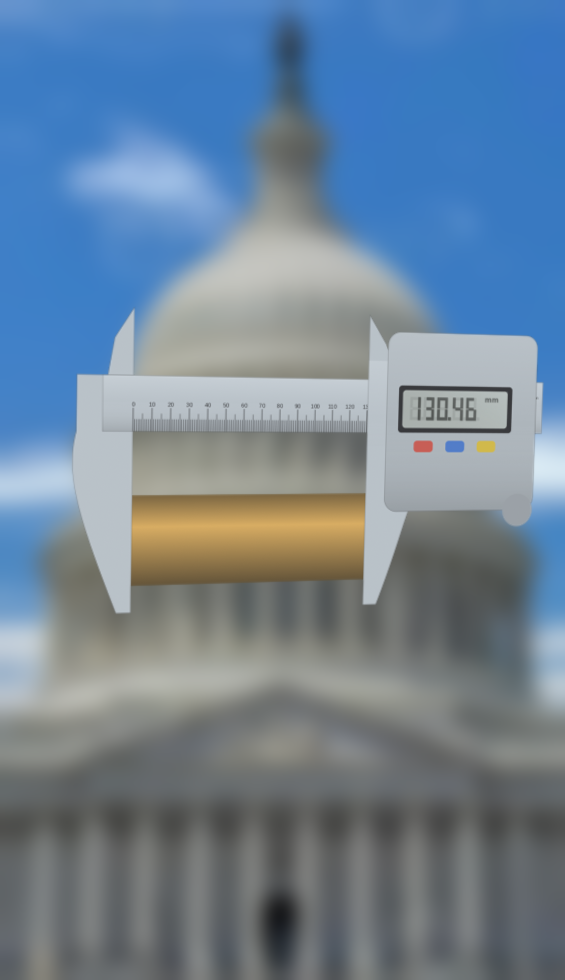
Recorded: 130.46,mm
